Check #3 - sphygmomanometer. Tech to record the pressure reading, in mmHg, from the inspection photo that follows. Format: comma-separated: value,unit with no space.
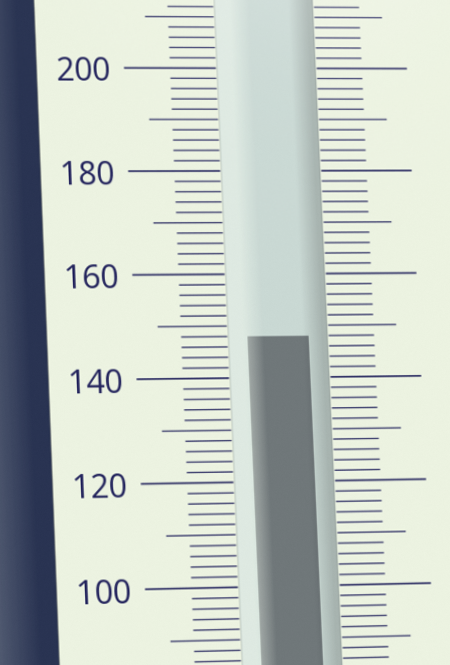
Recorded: 148,mmHg
